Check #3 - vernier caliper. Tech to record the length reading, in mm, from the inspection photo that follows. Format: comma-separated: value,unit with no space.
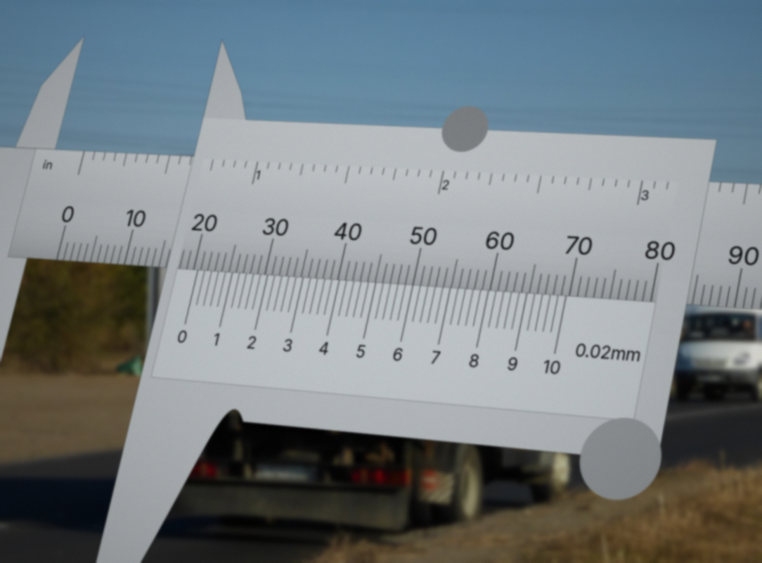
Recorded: 20.6,mm
